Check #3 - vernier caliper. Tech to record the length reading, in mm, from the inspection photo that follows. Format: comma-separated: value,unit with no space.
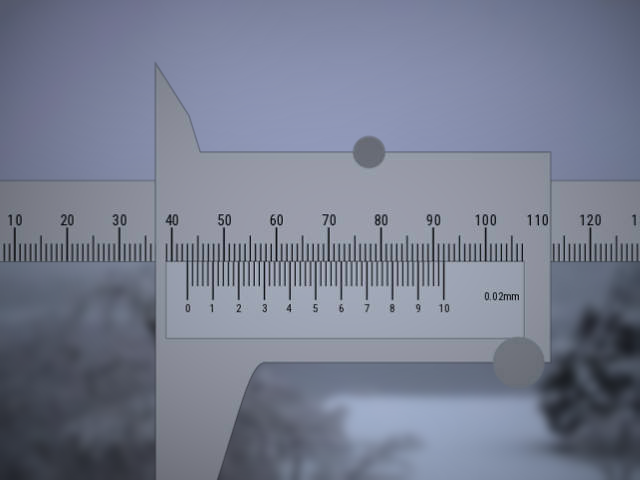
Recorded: 43.0,mm
